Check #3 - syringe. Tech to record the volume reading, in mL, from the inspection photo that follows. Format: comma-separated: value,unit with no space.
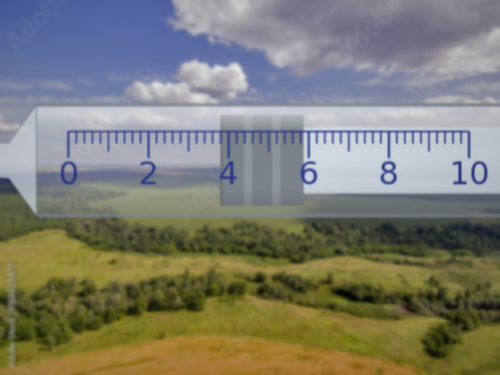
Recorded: 3.8,mL
